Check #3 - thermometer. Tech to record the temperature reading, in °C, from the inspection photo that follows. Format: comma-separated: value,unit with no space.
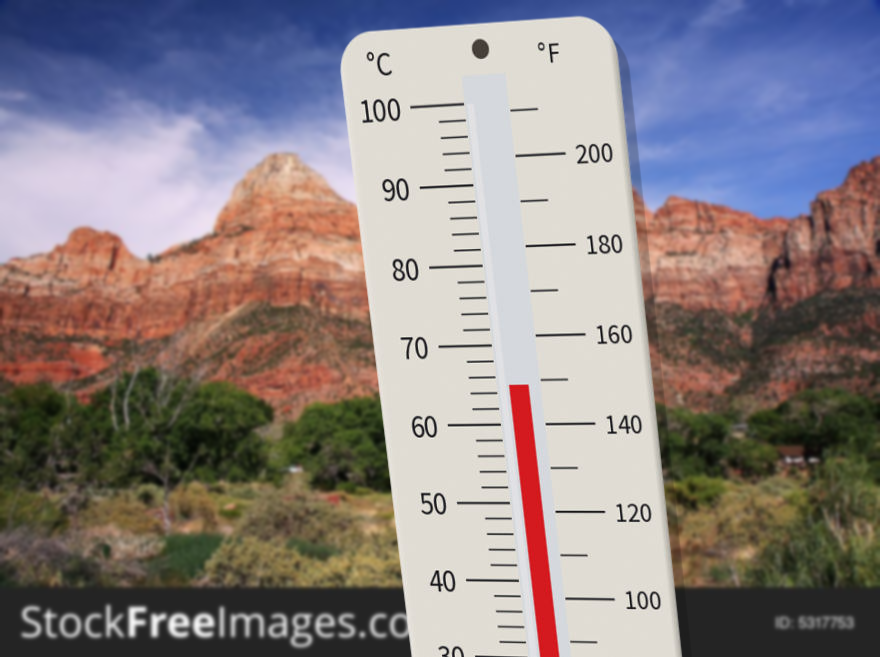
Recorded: 65,°C
